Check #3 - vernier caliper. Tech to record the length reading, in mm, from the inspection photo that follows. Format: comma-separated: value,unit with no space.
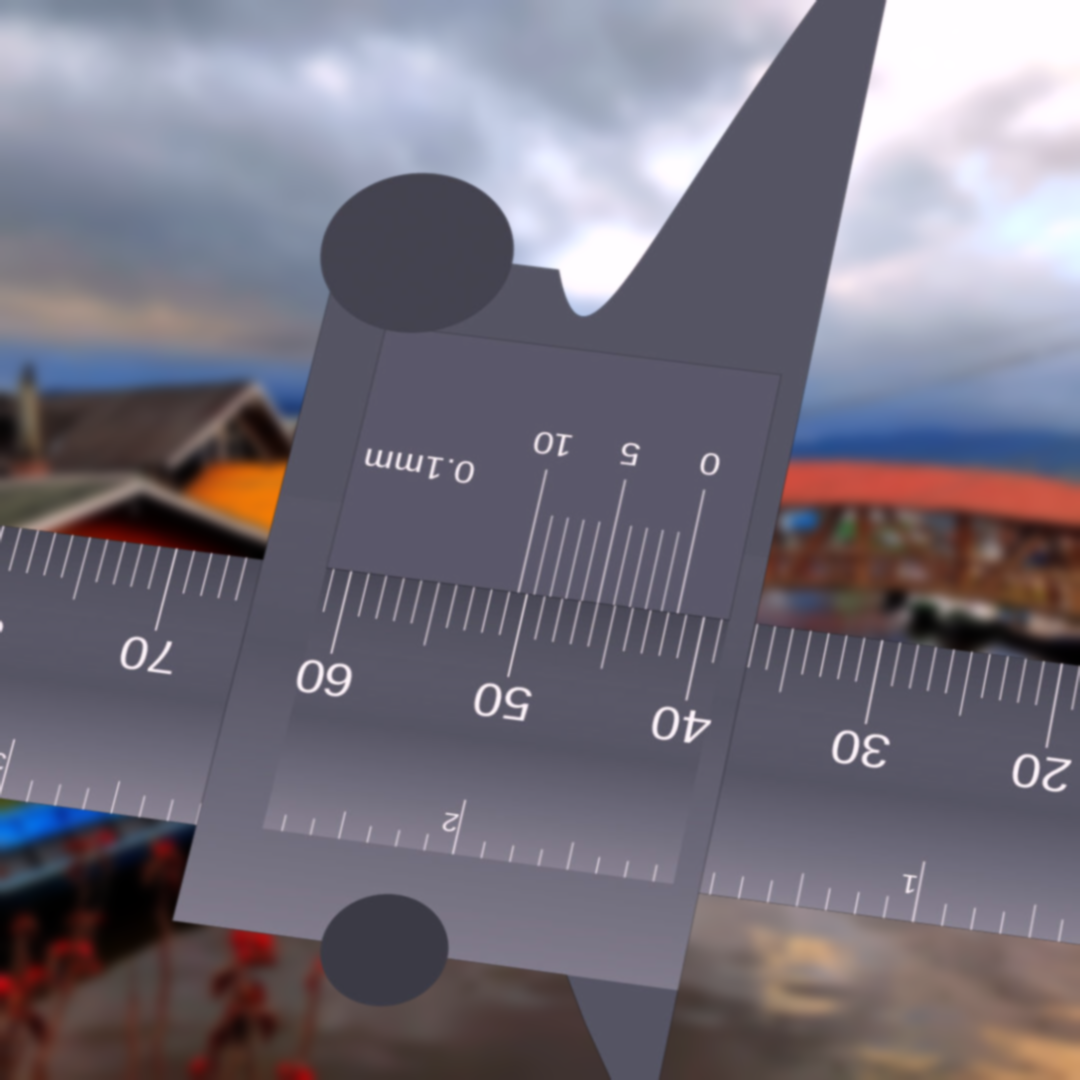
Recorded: 41.5,mm
